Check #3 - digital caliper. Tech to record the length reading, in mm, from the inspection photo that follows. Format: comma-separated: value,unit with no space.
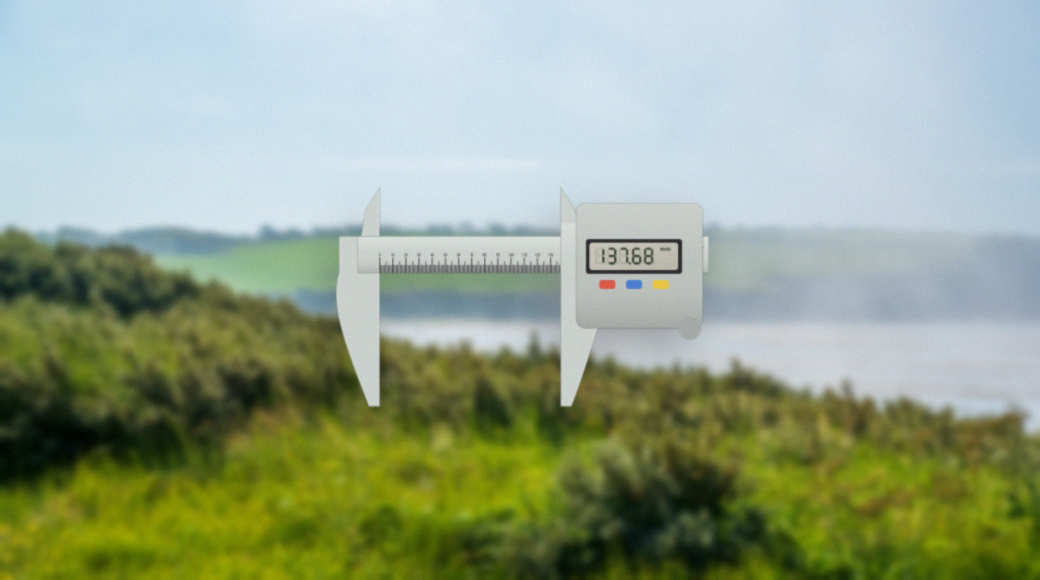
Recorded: 137.68,mm
